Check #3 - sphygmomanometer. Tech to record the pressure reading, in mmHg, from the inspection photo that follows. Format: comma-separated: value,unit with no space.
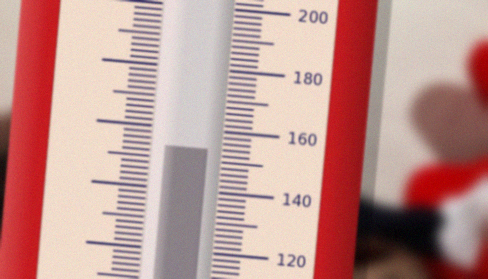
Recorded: 154,mmHg
